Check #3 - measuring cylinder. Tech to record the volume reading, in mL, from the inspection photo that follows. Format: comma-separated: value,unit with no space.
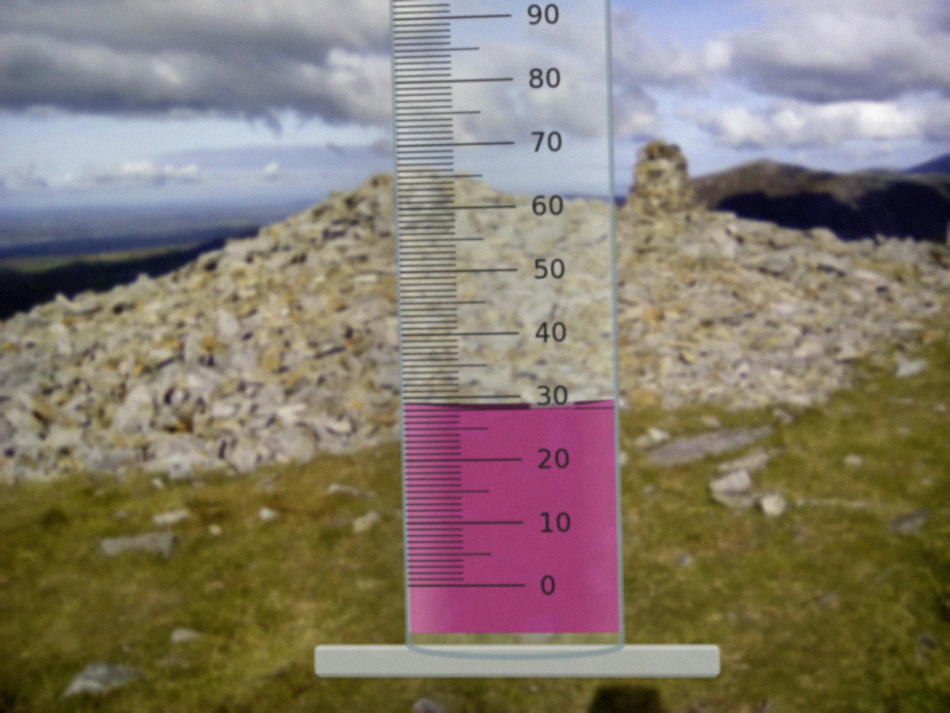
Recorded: 28,mL
